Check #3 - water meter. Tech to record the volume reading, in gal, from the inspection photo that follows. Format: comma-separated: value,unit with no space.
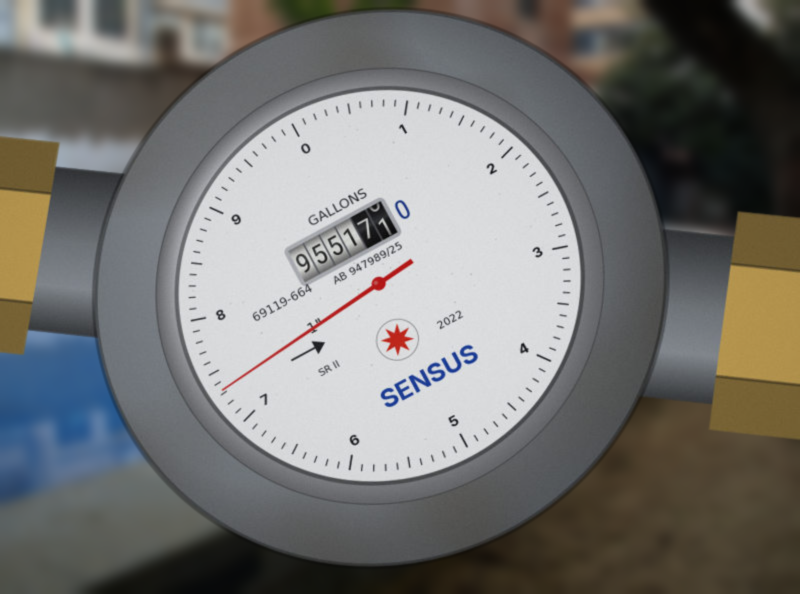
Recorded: 9551707.3,gal
